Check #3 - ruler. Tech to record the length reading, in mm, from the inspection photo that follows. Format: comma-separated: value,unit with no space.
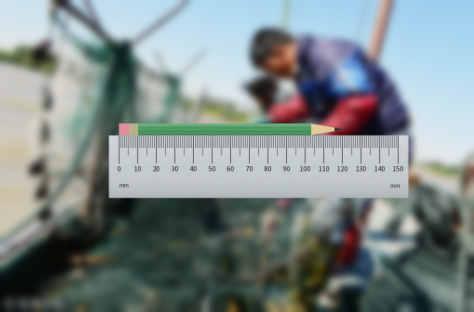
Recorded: 120,mm
